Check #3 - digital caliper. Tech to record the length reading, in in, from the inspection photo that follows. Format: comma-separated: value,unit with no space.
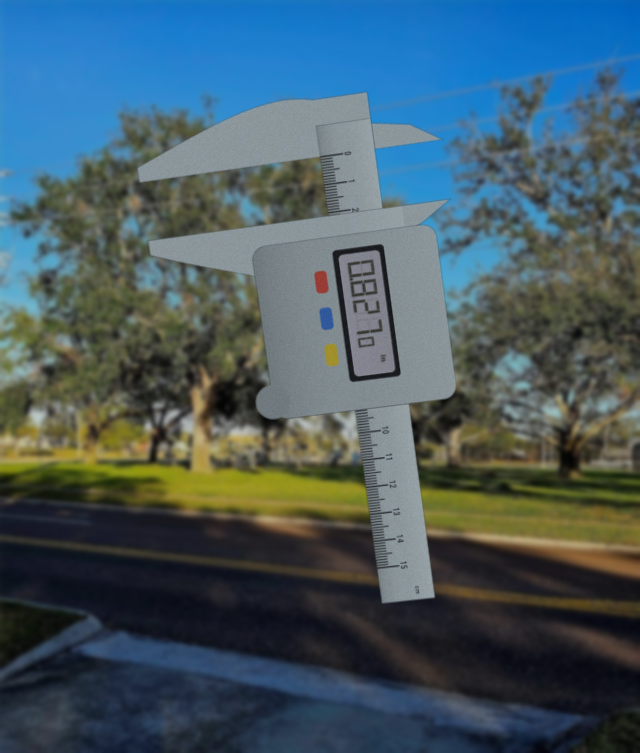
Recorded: 0.8270,in
